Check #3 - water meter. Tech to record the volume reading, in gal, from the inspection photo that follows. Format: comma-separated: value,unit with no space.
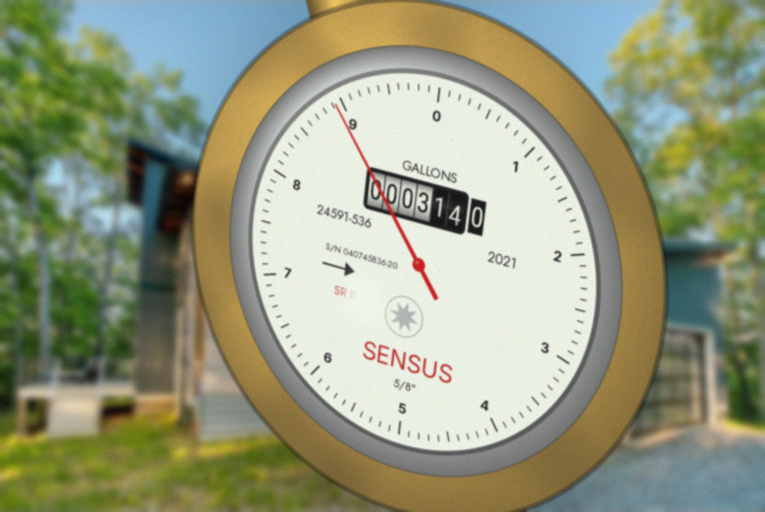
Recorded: 3138.9,gal
